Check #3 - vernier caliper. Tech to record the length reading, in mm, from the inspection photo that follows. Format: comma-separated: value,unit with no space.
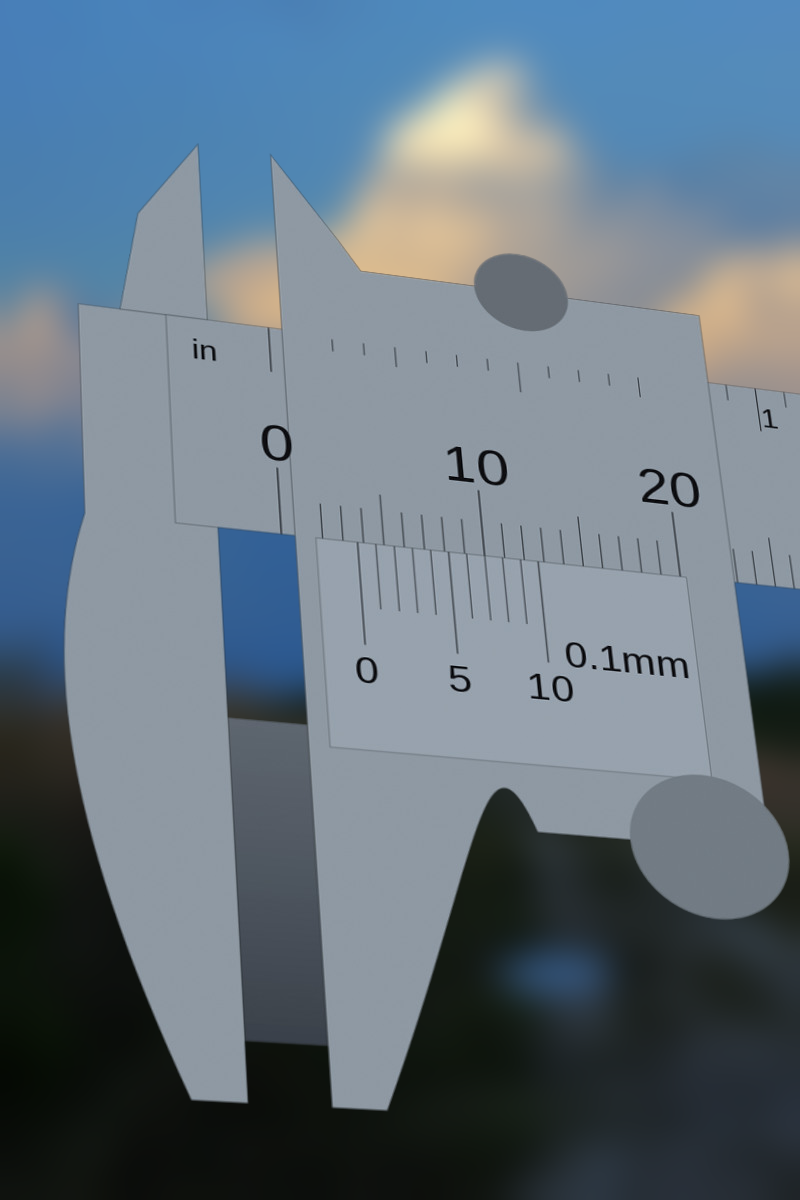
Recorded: 3.7,mm
